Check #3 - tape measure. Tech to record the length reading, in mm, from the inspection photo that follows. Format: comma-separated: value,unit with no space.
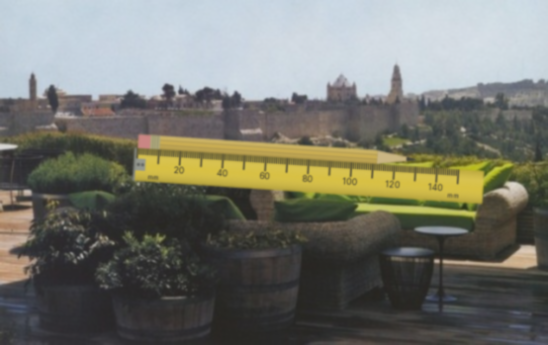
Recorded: 130,mm
